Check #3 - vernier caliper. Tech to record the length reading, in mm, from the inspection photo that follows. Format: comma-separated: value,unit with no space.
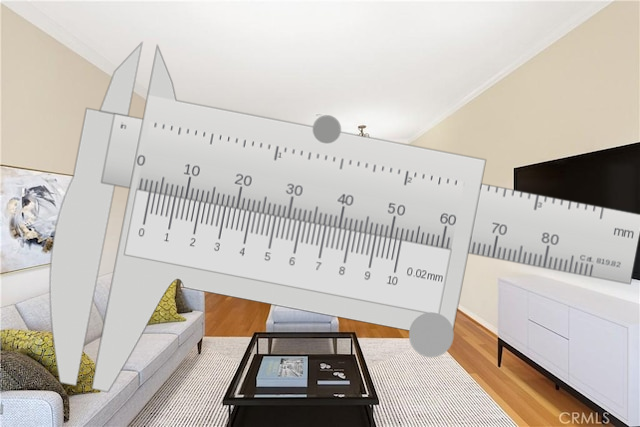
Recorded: 3.0,mm
